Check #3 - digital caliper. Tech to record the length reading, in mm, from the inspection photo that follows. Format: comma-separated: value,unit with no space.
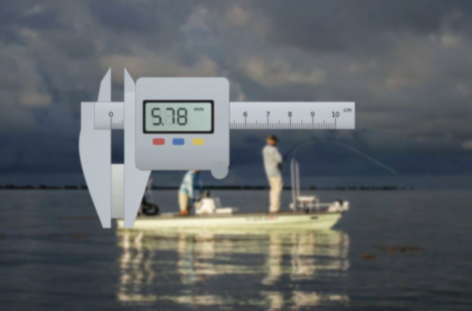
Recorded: 5.78,mm
